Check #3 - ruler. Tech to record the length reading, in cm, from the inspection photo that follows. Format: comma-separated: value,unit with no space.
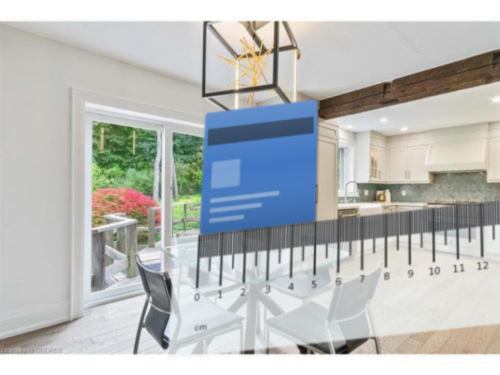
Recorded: 5,cm
